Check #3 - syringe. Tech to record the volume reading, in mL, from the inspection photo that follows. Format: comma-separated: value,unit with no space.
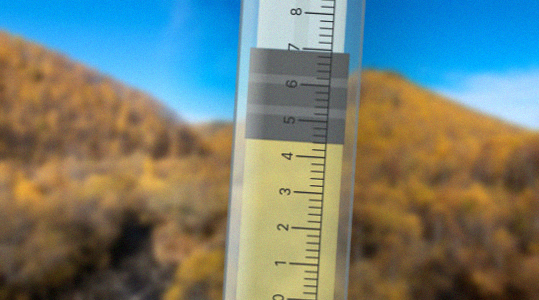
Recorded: 4.4,mL
